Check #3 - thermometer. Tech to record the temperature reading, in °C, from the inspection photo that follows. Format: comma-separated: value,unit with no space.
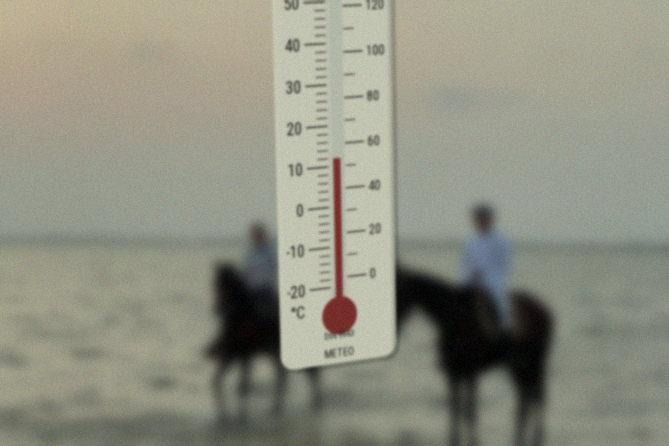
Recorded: 12,°C
